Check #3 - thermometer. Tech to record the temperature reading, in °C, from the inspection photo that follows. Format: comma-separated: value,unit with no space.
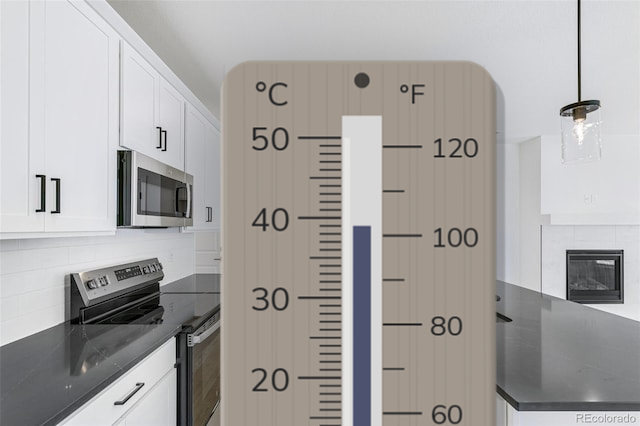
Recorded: 39,°C
